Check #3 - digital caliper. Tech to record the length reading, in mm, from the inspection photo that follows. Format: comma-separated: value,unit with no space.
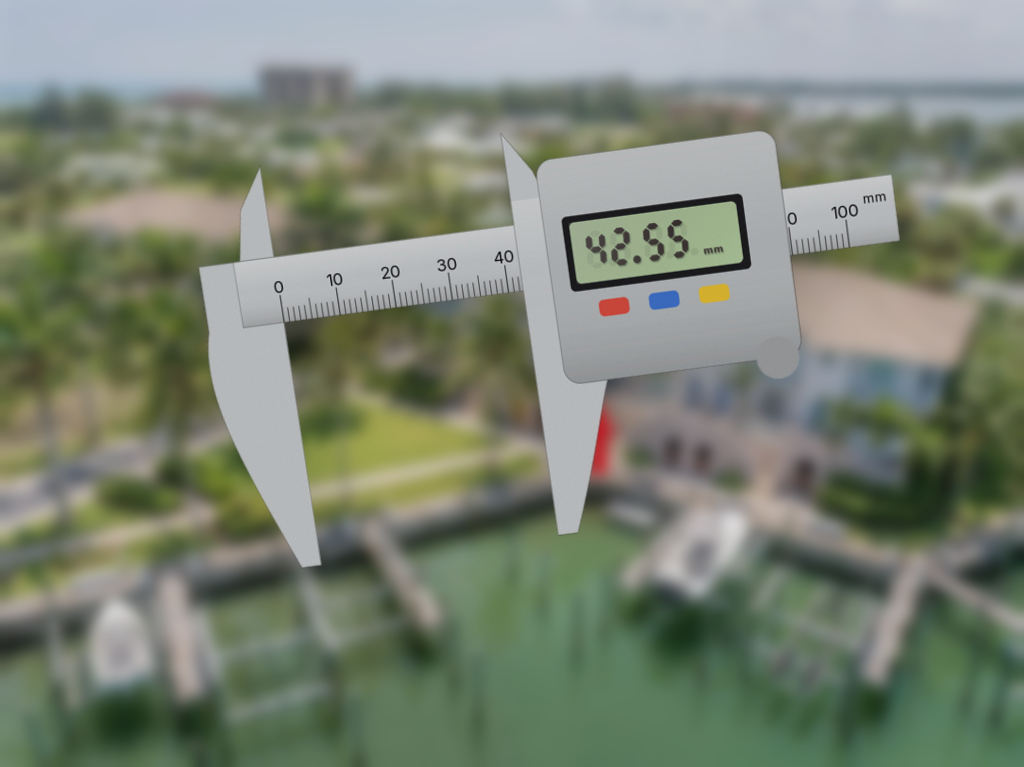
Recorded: 42.55,mm
